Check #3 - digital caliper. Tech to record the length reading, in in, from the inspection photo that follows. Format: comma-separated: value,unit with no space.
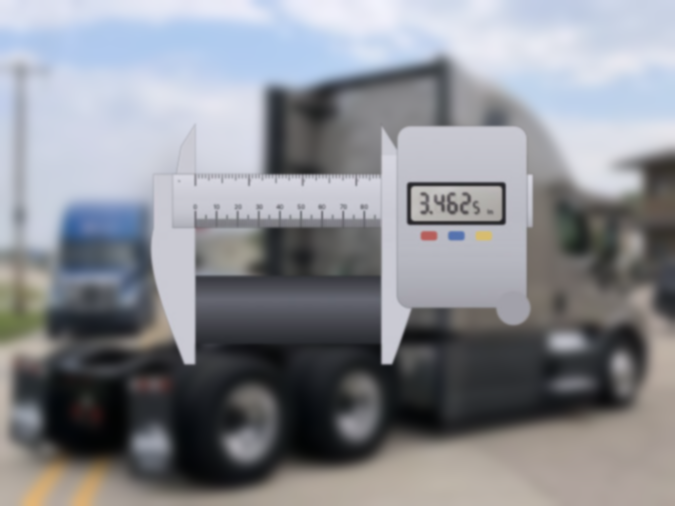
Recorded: 3.4625,in
